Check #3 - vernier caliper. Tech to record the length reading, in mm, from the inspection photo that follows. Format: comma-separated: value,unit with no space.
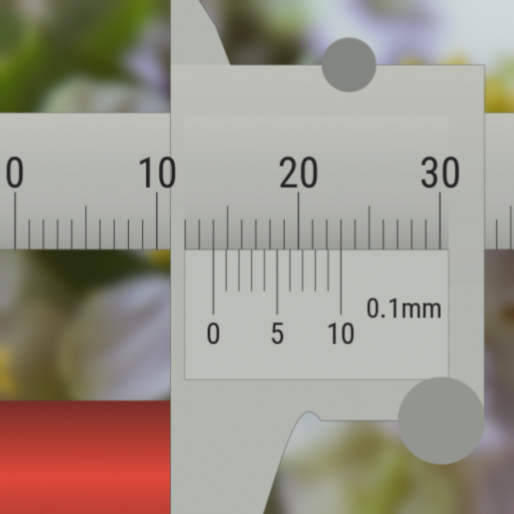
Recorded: 14.0,mm
